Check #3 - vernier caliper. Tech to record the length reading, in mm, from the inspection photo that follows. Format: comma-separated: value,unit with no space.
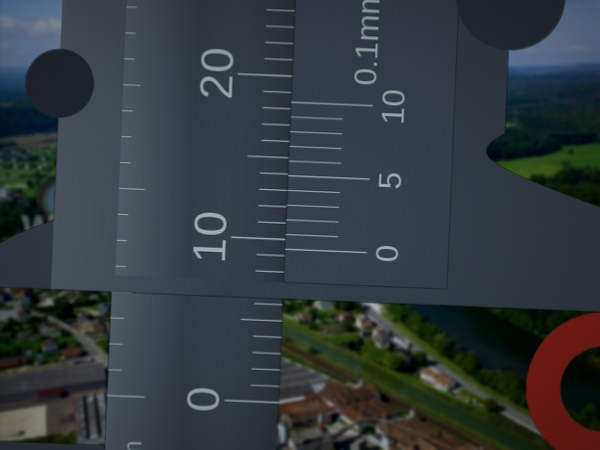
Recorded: 9.4,mm
